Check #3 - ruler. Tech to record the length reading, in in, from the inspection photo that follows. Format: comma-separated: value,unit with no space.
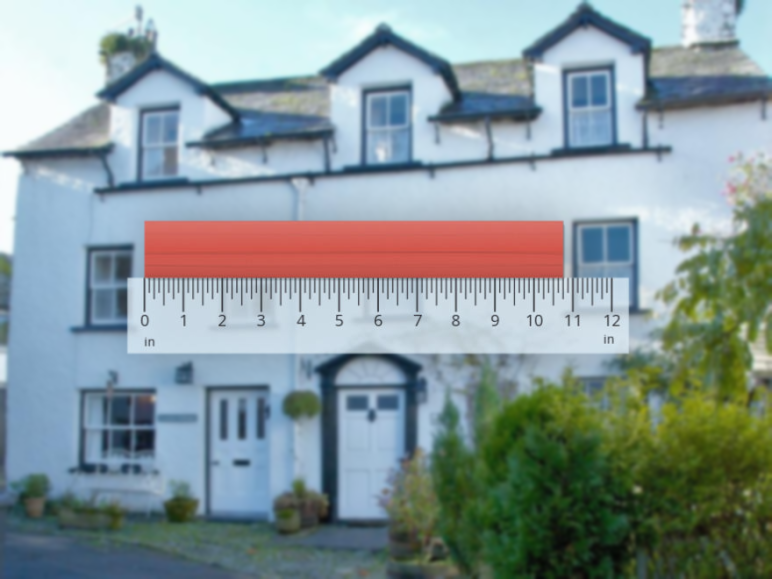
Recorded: 10.75,in
